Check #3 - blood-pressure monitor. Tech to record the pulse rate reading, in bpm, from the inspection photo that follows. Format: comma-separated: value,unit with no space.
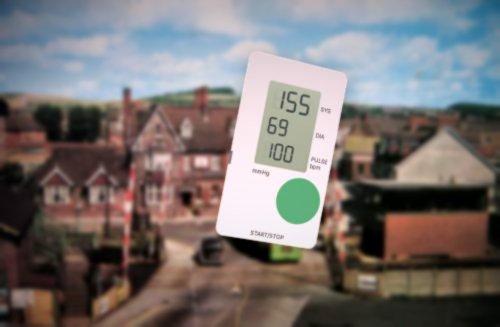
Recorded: 100,bpm
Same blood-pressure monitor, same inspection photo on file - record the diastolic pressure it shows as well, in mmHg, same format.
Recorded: 69,mmHg
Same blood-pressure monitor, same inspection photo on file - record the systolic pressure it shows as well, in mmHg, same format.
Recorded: 155,mmHg
